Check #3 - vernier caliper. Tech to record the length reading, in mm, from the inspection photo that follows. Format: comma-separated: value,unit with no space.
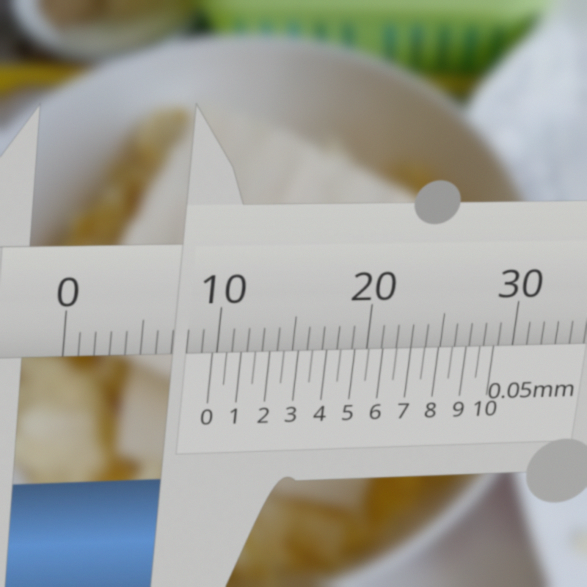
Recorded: 9.7,mm
